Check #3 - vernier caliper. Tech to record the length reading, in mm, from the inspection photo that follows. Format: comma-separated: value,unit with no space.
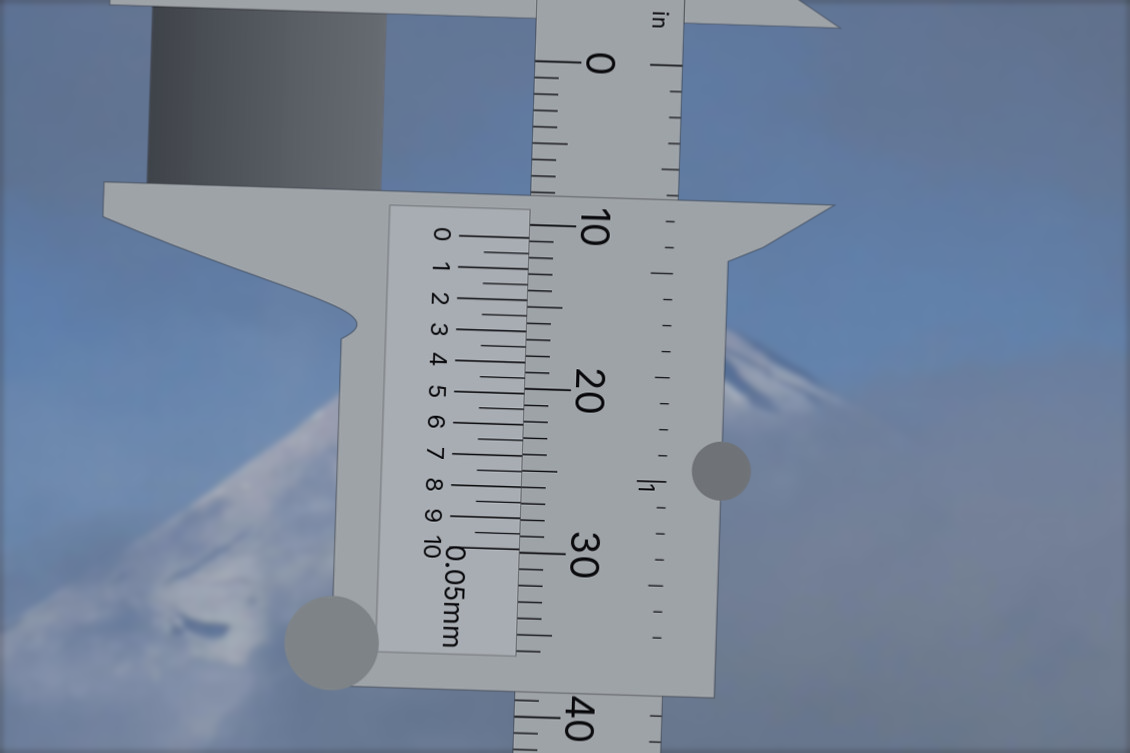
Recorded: 10.8,mm
